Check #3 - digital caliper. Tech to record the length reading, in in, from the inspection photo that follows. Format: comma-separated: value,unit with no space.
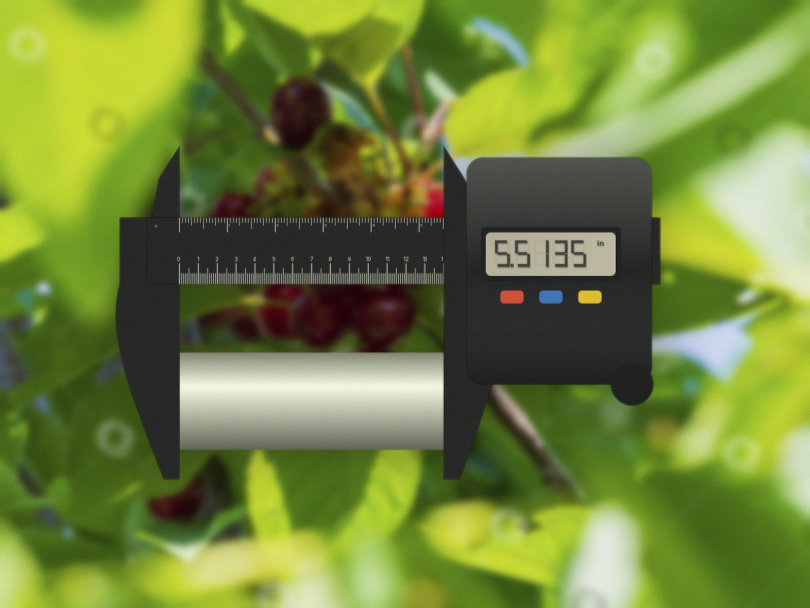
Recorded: 5.5135,in
